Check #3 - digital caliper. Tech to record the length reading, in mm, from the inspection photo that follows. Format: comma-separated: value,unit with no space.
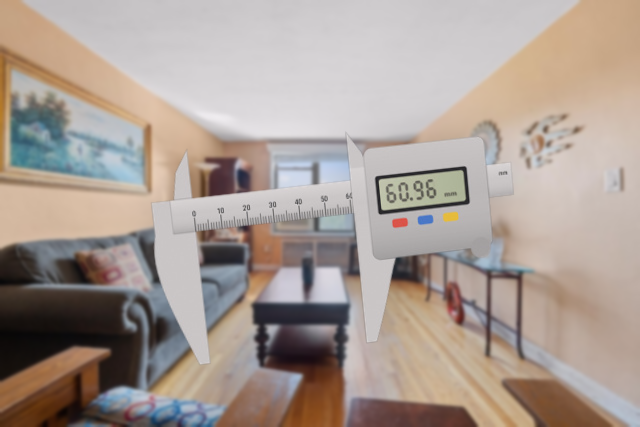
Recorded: 60.96,mm
